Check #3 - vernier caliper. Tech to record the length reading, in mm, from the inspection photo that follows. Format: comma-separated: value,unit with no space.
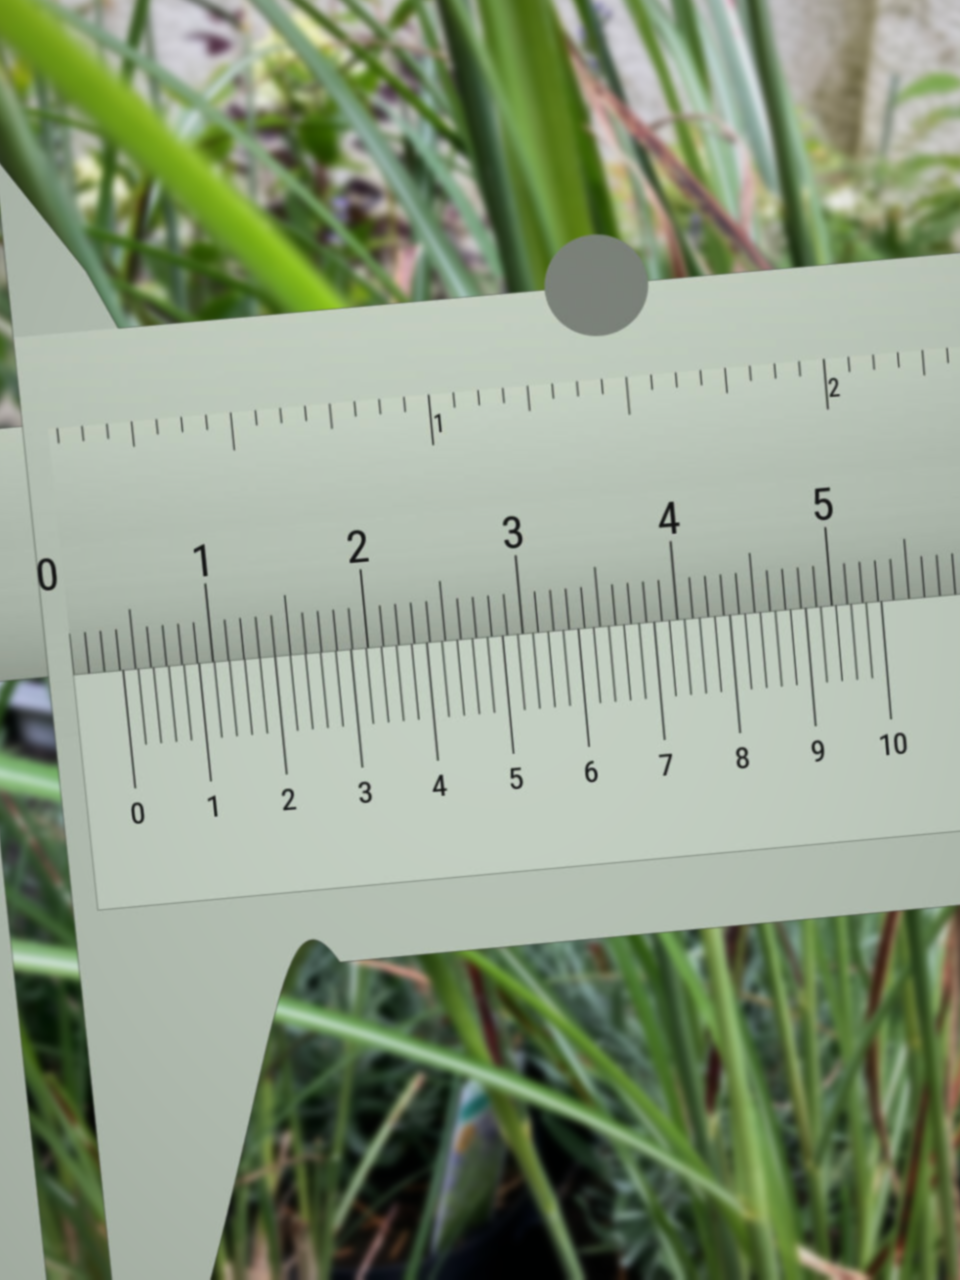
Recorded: 4.2,mm
